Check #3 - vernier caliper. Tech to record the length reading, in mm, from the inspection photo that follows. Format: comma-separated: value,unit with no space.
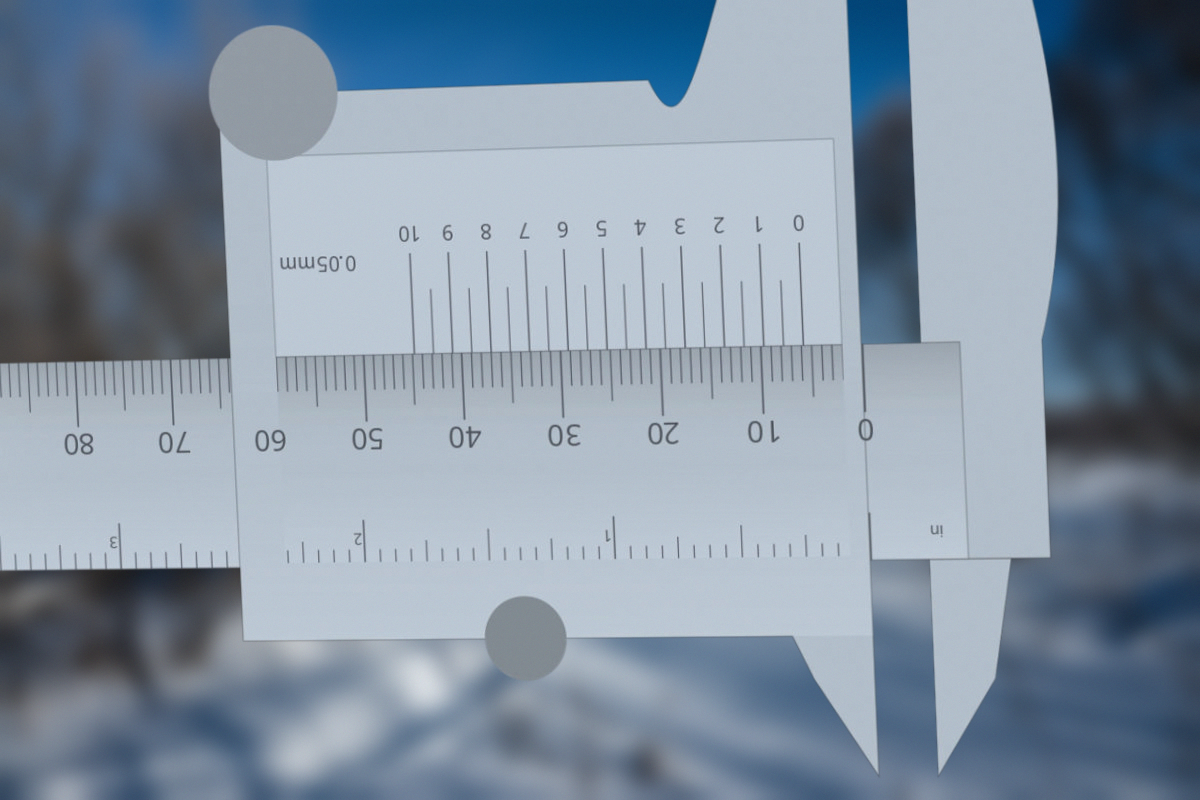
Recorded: 5.8,mm
